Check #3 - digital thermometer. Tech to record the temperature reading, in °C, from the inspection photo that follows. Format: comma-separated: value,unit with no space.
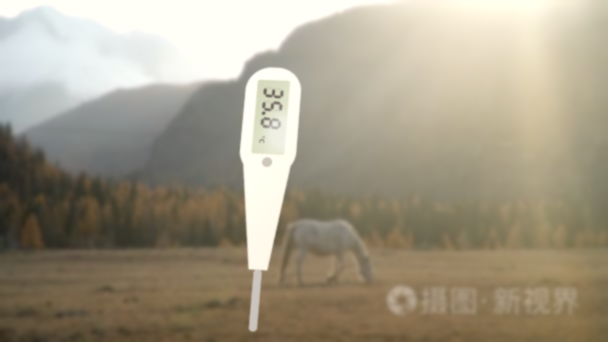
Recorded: 35.8,°C
